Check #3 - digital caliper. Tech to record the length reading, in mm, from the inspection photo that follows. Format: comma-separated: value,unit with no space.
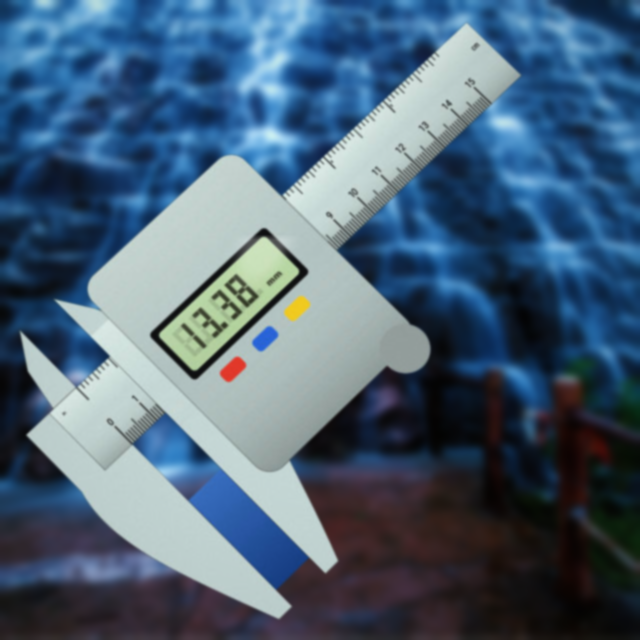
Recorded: 13.38,mm
